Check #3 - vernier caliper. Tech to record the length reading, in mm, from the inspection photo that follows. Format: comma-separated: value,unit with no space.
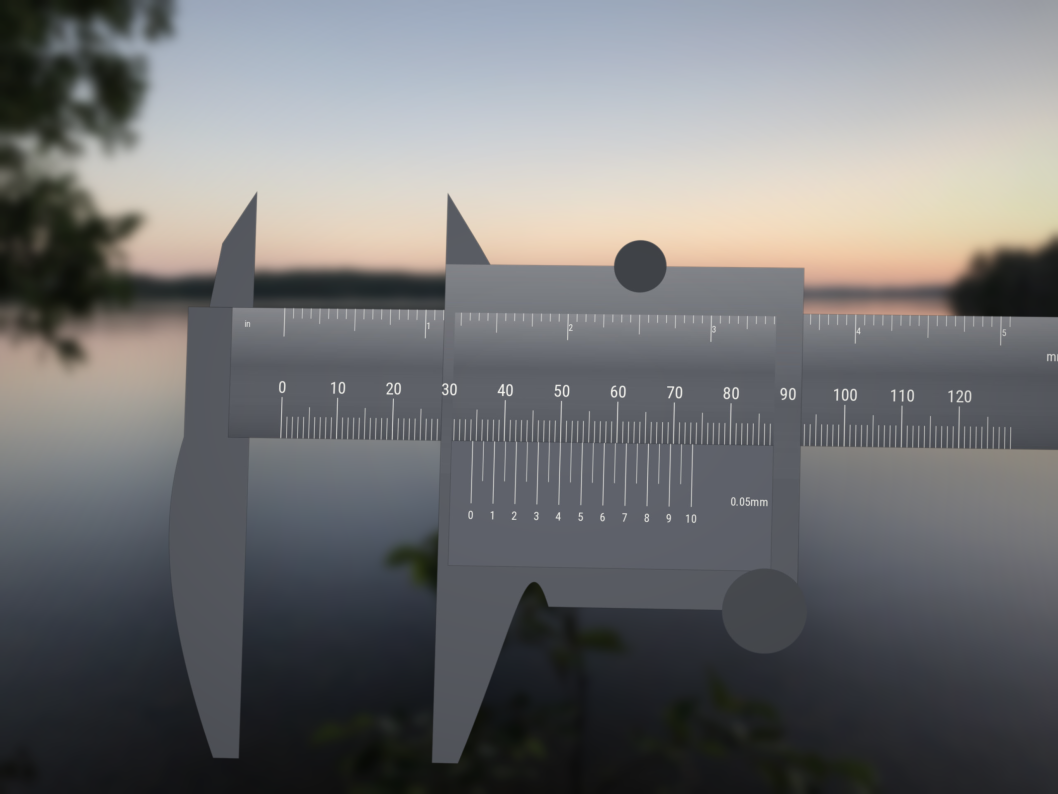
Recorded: 34.4,mm
